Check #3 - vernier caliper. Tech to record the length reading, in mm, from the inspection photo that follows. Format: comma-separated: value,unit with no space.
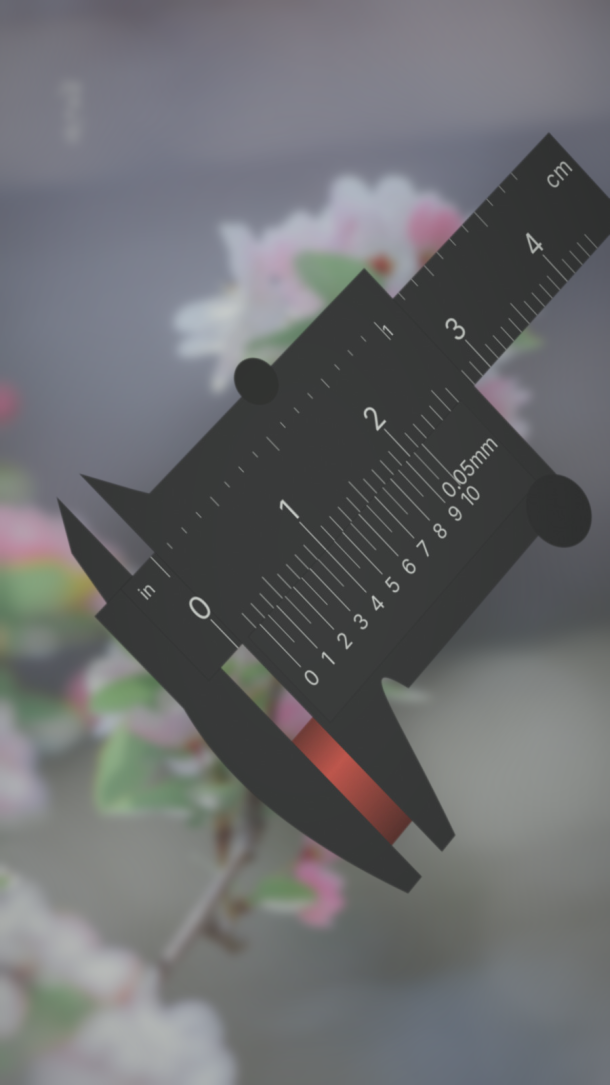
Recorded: 2.4,mm
